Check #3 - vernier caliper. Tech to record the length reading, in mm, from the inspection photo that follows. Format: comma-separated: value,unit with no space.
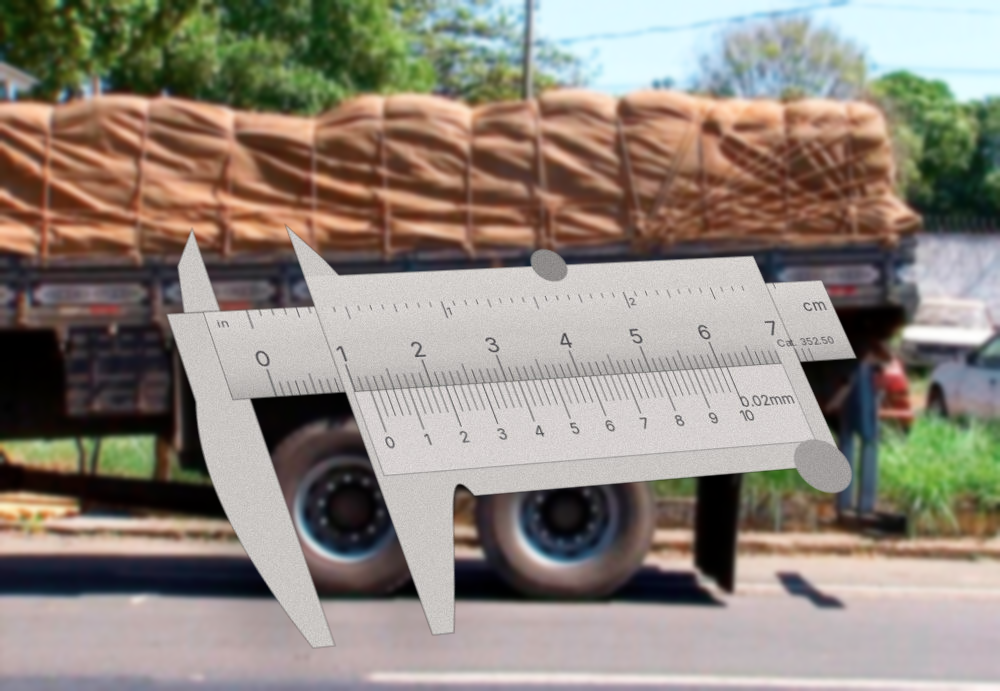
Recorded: 12.0,mm
